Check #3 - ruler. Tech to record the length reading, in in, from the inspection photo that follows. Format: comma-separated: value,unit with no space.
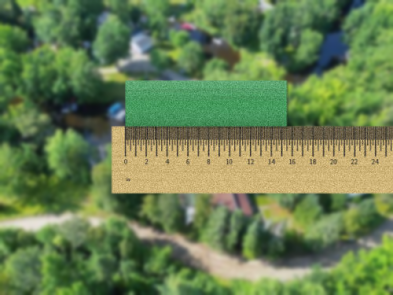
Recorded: 15.5,in
